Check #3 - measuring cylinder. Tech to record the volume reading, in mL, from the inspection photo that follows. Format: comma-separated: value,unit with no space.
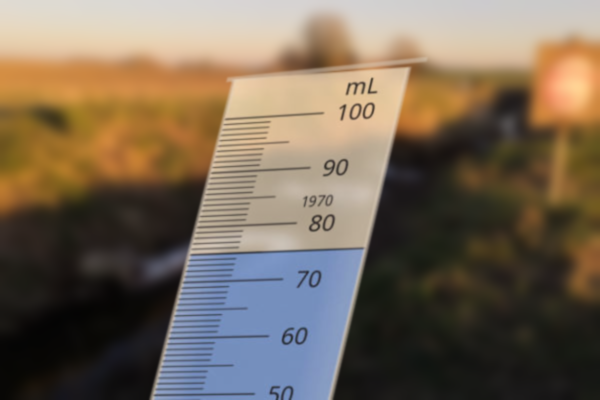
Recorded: 75,mL
